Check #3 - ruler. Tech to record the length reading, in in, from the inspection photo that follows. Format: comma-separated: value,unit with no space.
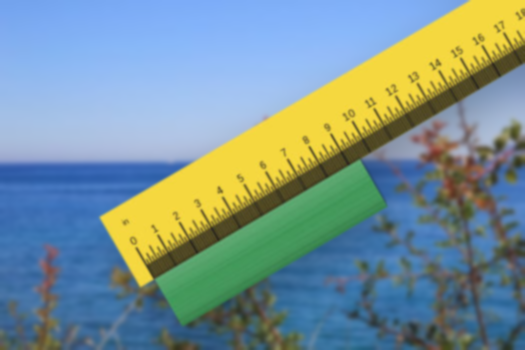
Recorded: 9.5,in
